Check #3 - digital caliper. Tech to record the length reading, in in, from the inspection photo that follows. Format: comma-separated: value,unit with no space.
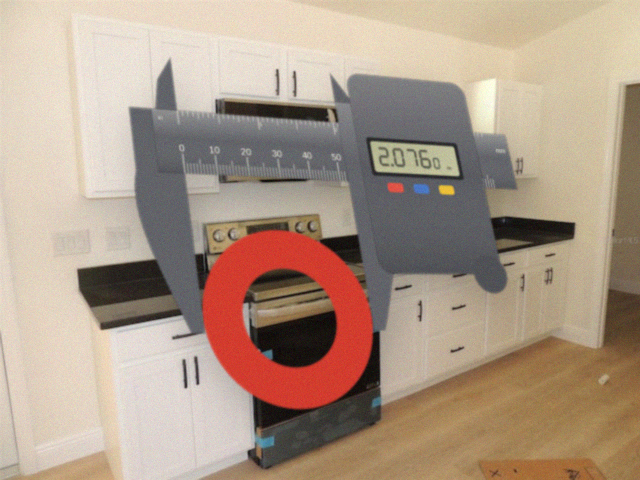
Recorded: 2.0760,in
